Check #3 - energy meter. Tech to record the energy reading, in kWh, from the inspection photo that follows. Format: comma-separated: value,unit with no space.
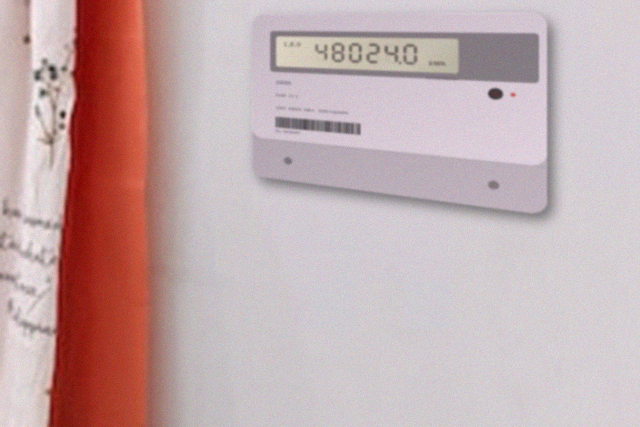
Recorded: 48024.0,kWh
